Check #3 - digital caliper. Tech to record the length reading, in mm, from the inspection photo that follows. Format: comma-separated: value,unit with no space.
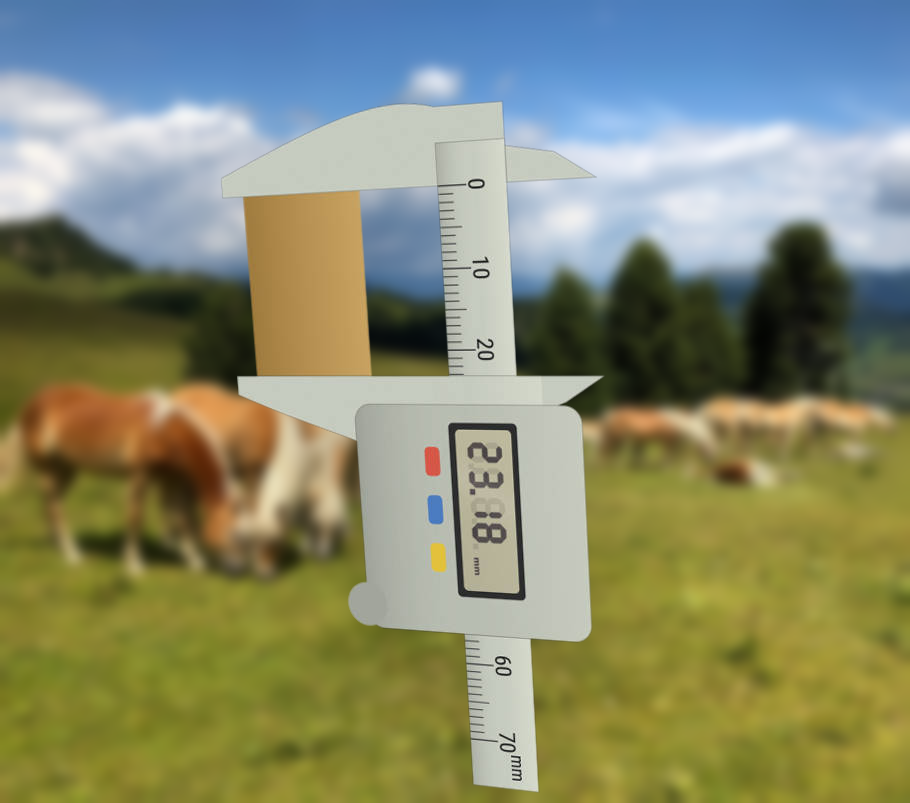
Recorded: 23.18,mm
